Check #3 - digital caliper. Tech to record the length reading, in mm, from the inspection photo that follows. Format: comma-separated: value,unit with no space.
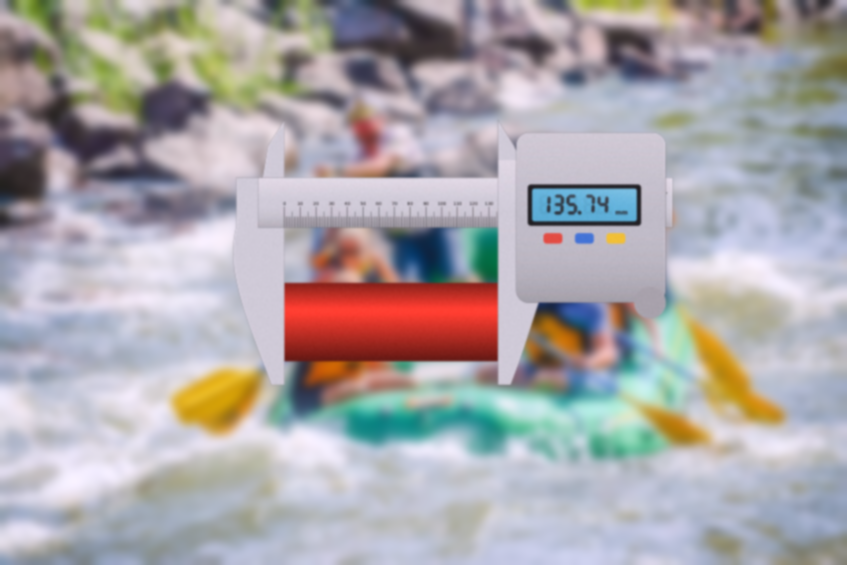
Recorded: 135.74,mm
